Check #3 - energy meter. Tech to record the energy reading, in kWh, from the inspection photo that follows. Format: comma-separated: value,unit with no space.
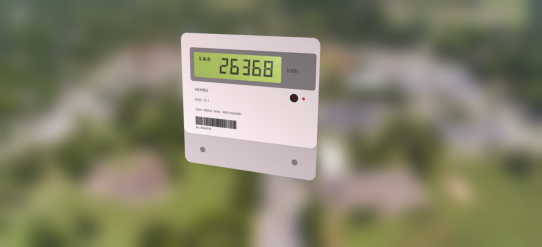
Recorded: 26368,kWh
